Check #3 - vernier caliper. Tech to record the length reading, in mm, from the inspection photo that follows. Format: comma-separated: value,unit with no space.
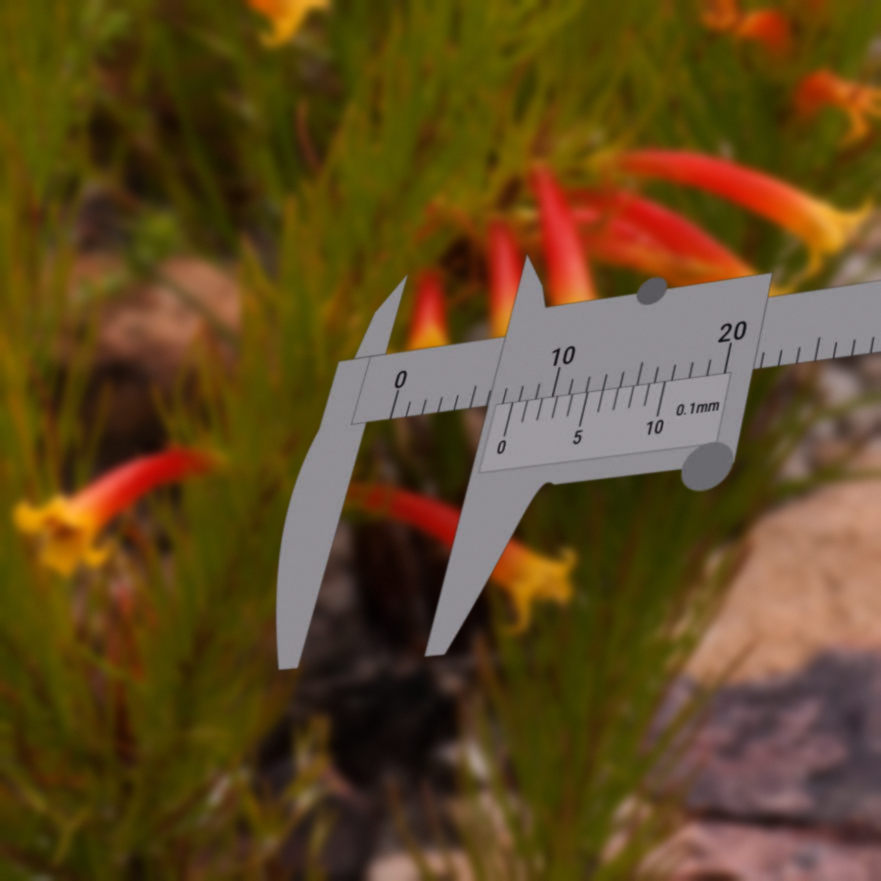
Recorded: 7.6,mm
